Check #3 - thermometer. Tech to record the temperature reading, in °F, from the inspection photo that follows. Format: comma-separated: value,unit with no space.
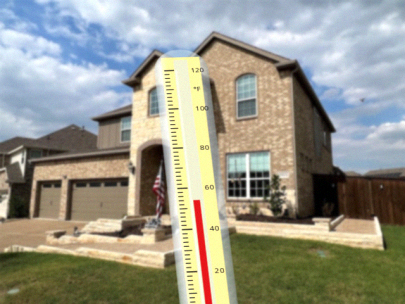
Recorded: 54,°F
